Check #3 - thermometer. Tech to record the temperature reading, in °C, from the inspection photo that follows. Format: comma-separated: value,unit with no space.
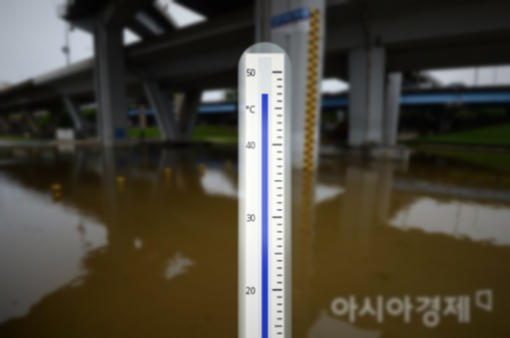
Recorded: 47,°C
